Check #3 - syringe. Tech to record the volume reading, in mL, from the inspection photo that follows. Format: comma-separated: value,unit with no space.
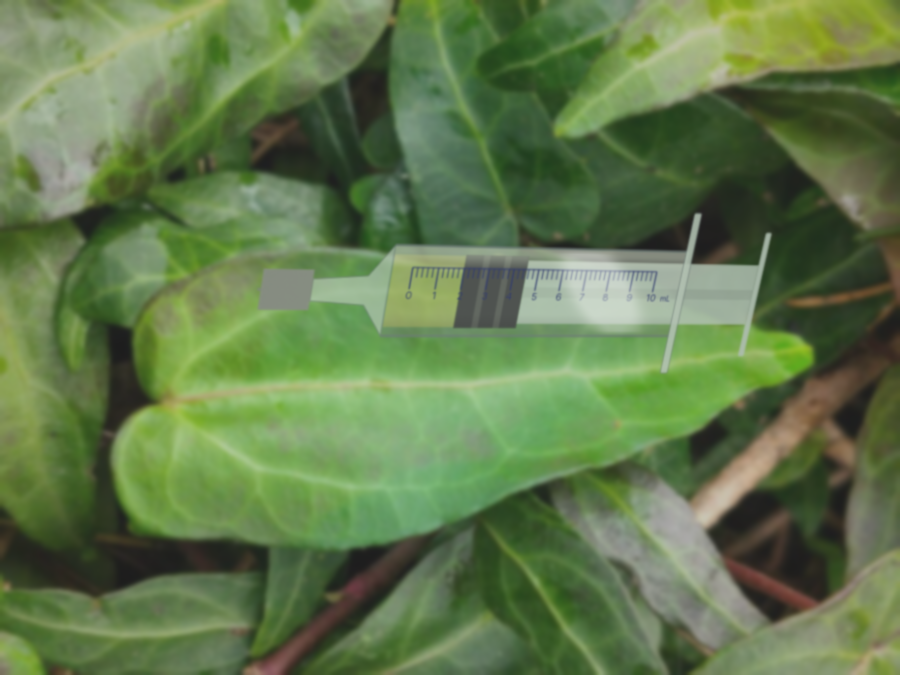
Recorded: 2,mL
